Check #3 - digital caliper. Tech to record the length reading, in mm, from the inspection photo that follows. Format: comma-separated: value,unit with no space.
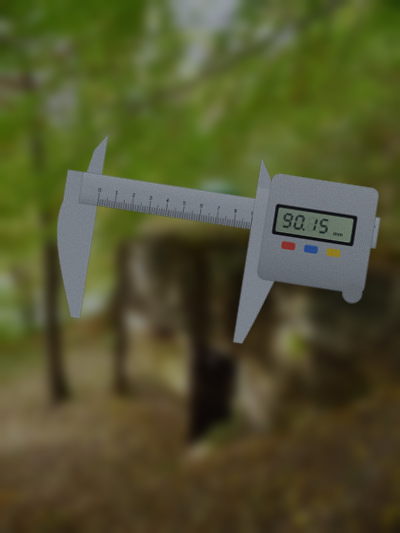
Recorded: 90.15,mm
